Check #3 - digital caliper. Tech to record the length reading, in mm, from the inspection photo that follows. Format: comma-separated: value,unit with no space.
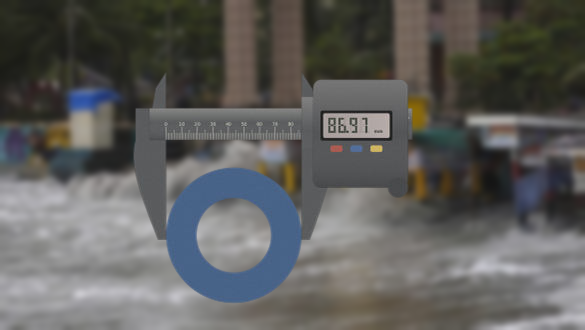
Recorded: 86.97,mm
